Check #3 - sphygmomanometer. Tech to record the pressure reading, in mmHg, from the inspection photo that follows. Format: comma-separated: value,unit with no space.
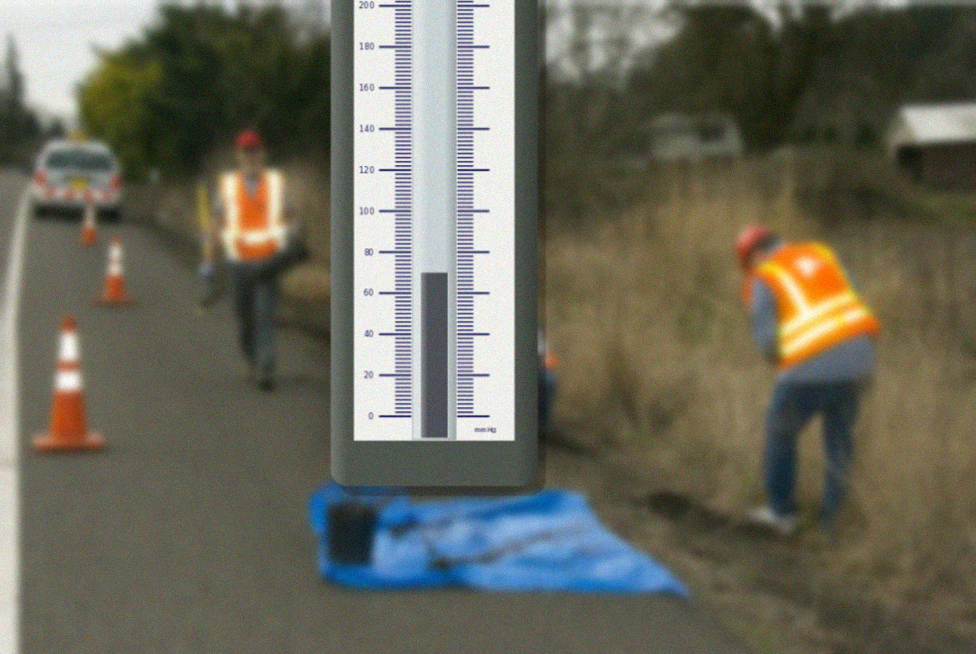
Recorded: 70,mmHg
